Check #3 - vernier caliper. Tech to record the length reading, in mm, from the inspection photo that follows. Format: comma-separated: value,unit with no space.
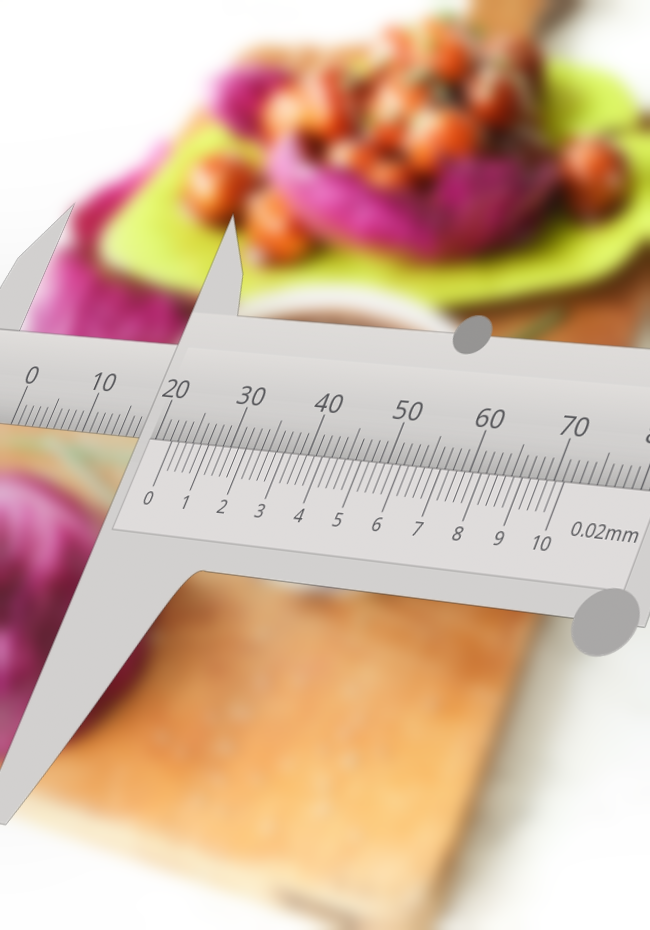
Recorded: 22.2,mm
